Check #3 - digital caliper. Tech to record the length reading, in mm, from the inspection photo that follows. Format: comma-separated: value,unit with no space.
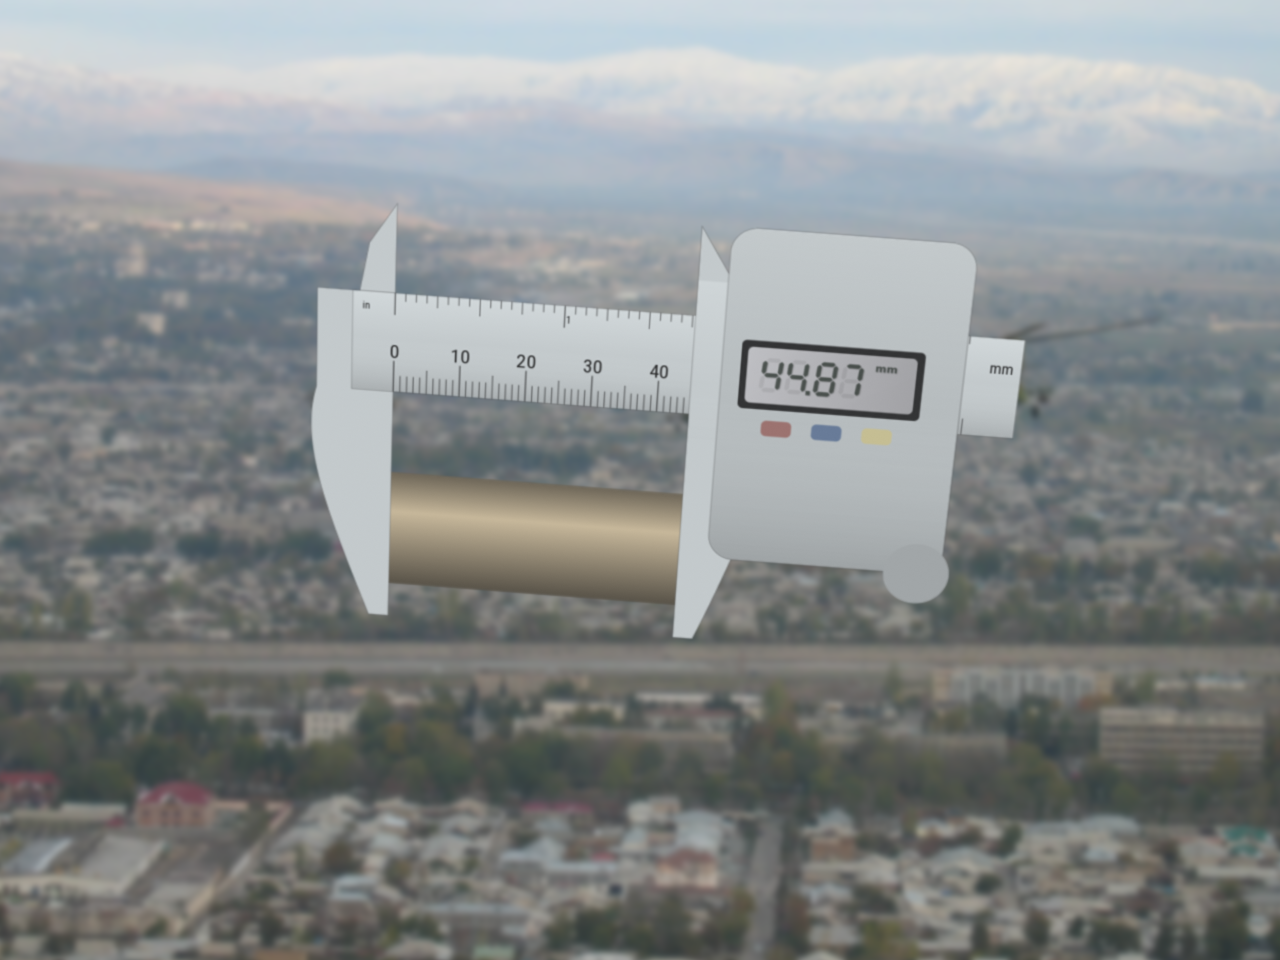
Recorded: 44.87,mm
